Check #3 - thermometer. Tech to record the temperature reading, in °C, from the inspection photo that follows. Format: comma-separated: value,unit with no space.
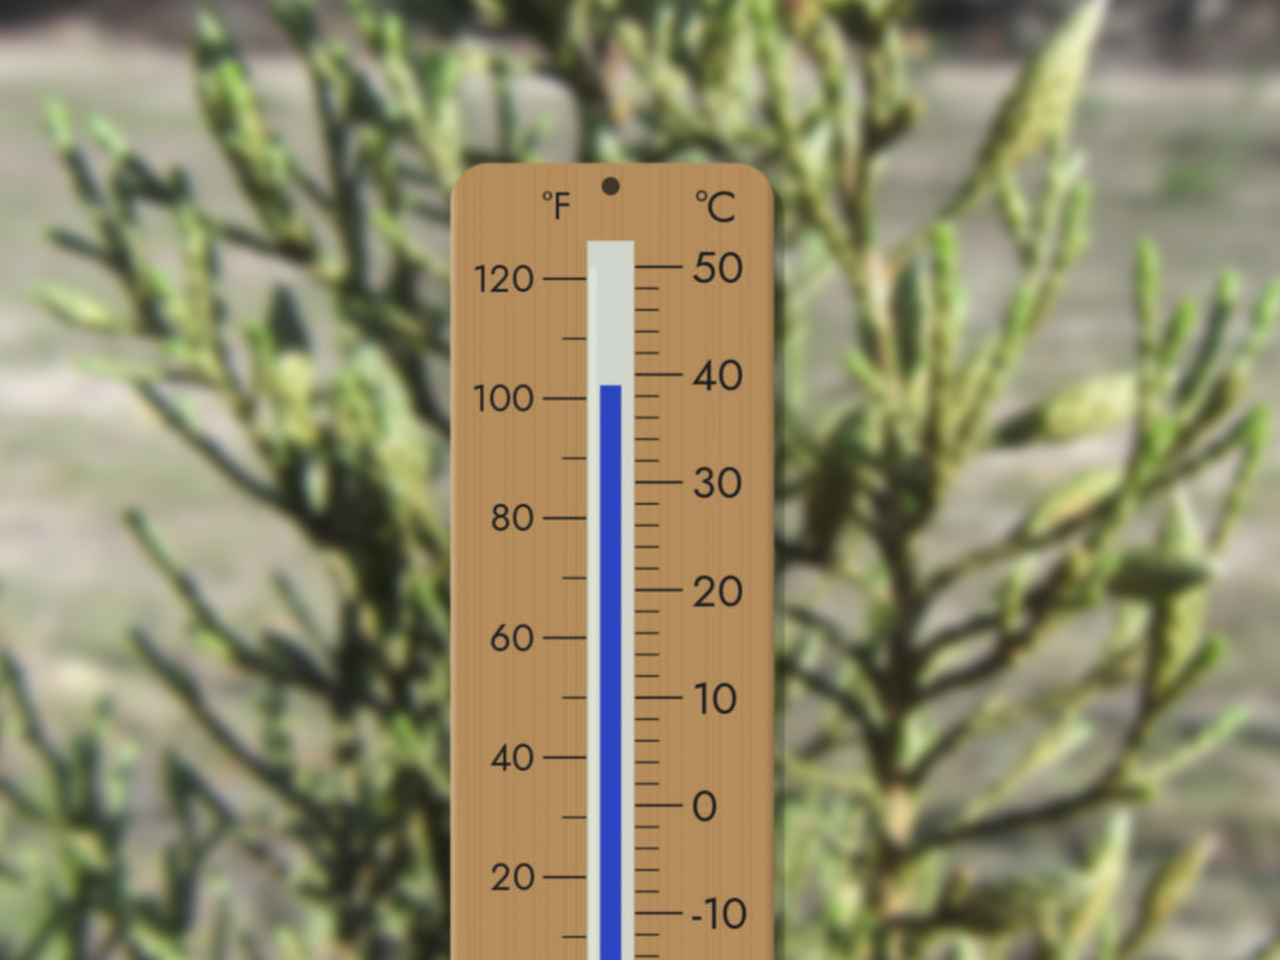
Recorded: 39,°C
